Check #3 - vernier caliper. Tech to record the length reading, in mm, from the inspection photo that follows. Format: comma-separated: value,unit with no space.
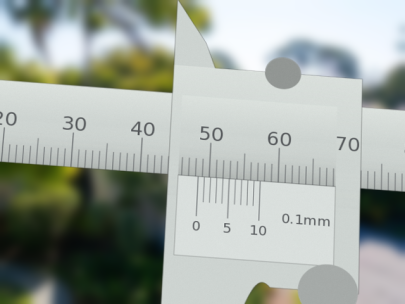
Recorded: 48.4,mm
